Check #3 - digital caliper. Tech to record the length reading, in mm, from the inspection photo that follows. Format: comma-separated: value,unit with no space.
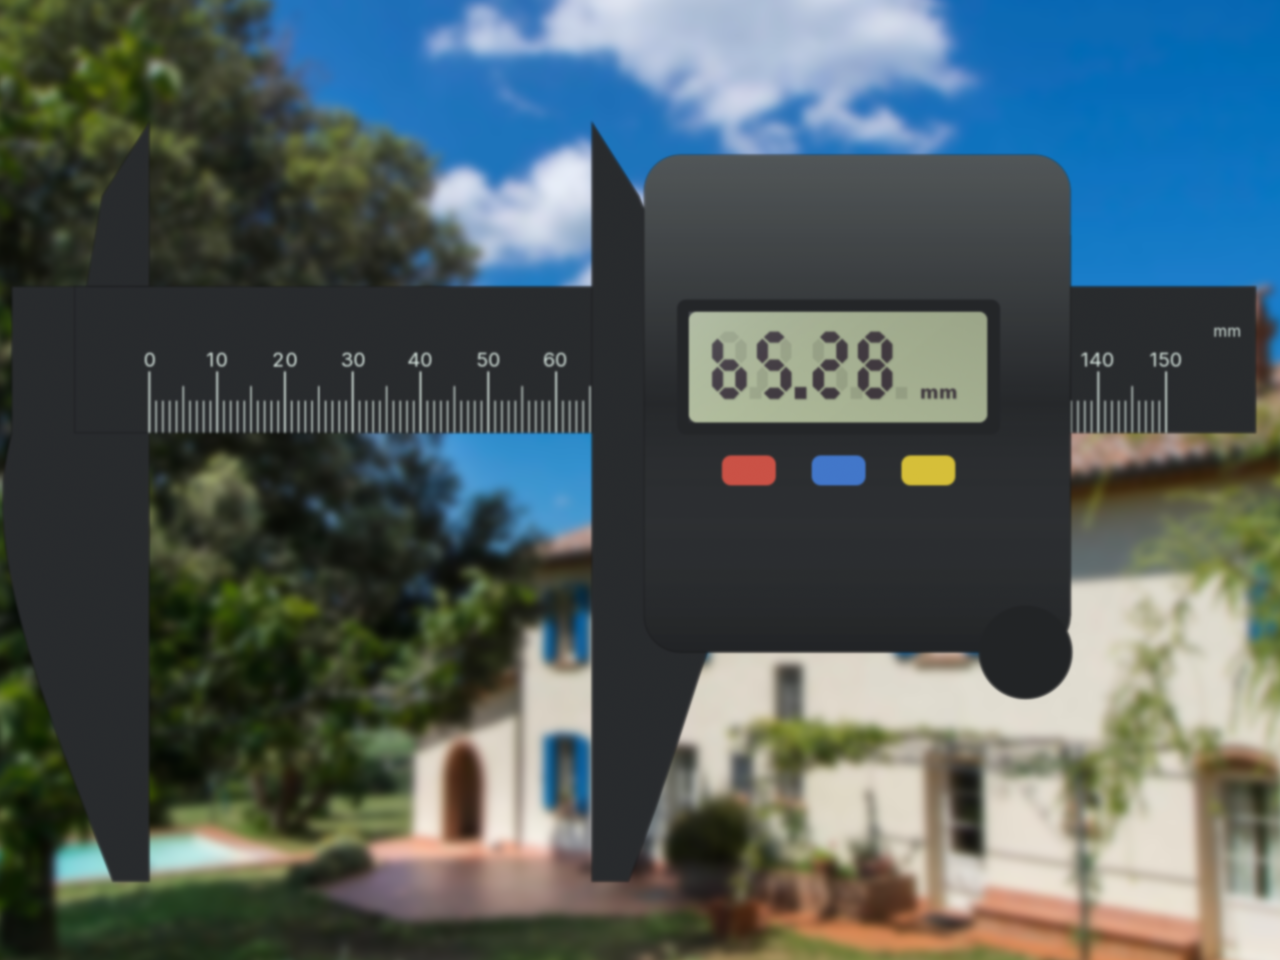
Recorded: 65.28,mm
